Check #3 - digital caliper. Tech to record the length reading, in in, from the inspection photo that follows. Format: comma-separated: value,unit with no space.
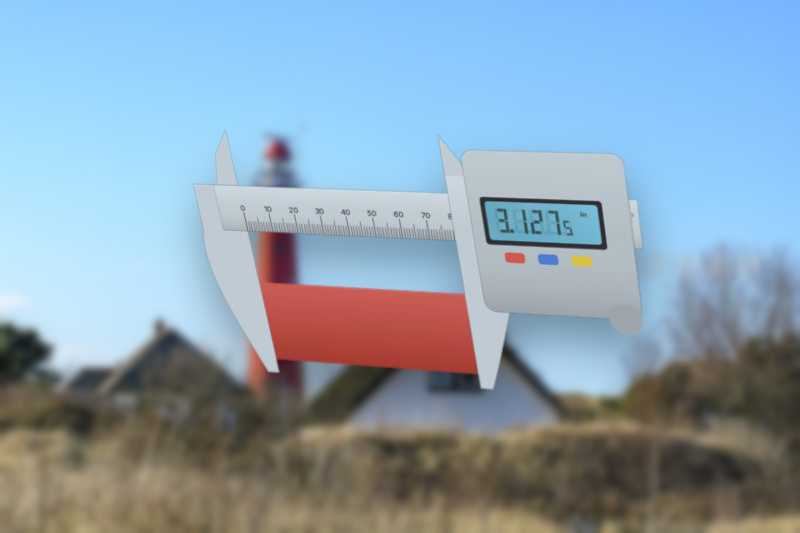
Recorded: 3.1275,in
